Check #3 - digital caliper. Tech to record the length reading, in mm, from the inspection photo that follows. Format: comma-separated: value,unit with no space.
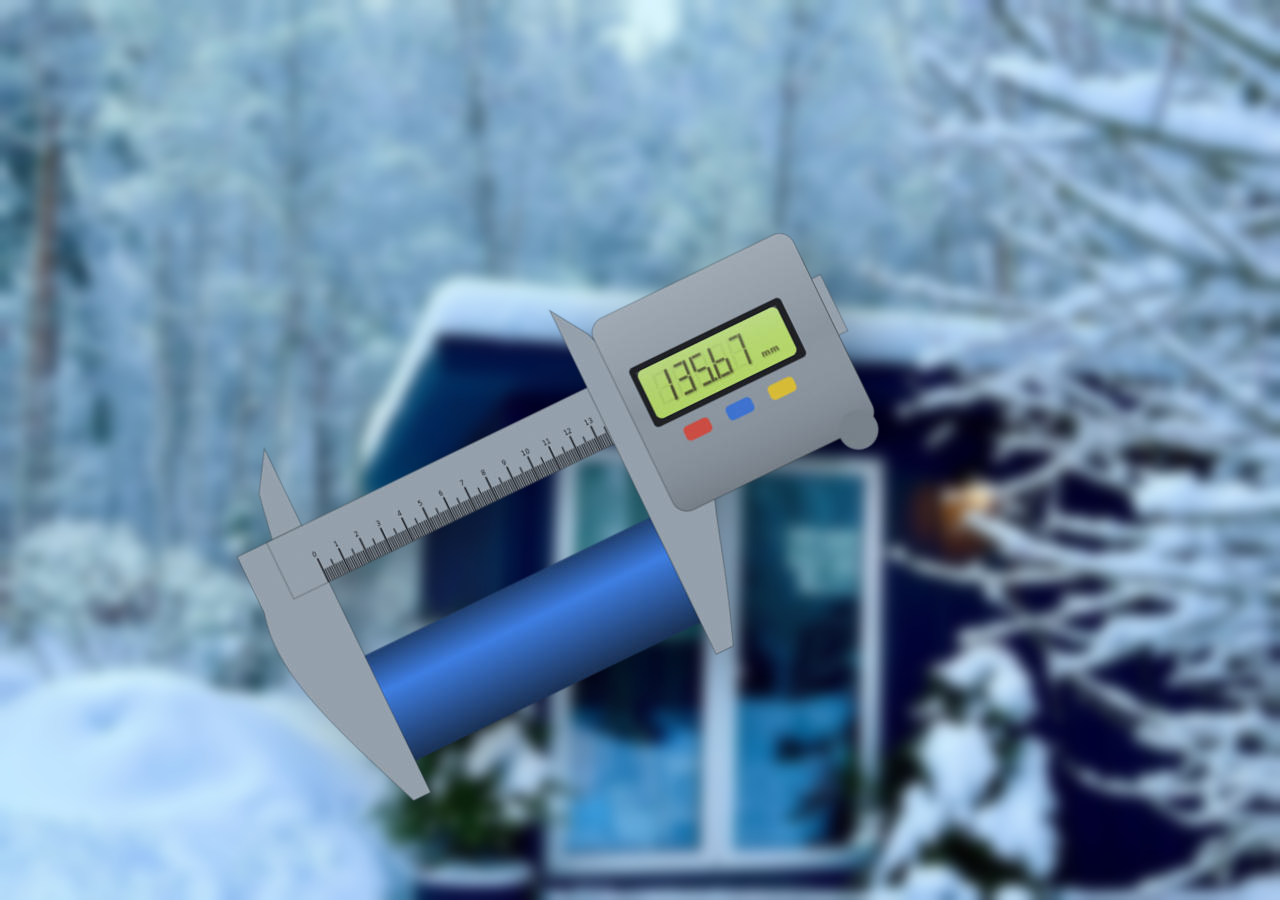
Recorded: 135.67,mm
